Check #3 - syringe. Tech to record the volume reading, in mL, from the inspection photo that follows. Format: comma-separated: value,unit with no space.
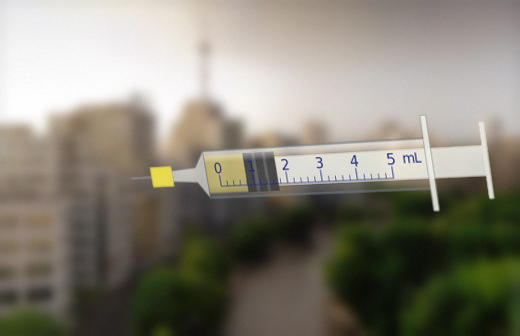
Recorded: 0.8,mL
